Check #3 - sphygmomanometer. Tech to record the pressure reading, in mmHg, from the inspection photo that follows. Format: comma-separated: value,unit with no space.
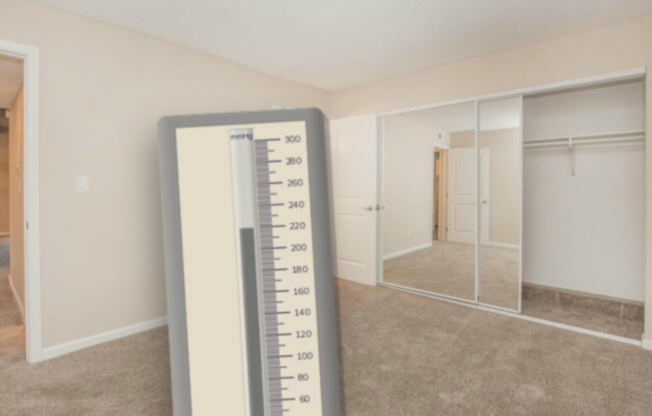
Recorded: 220,mmHg
